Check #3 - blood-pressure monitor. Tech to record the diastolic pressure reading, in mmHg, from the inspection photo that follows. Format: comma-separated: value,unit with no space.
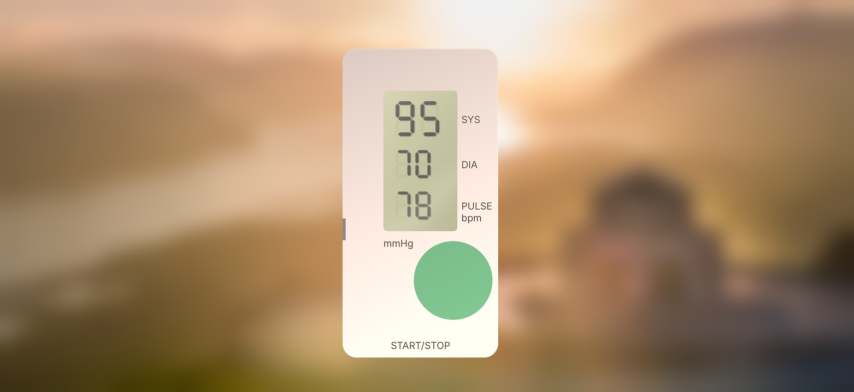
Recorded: 70,mmHg
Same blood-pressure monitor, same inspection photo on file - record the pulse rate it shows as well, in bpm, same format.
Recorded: 78,bpm
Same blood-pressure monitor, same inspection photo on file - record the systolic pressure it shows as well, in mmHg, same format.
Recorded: 95,mmHg
